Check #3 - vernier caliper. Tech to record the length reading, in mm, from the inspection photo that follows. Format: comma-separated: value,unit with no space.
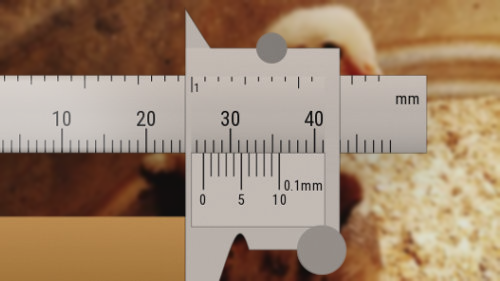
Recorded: 26.8,mm
